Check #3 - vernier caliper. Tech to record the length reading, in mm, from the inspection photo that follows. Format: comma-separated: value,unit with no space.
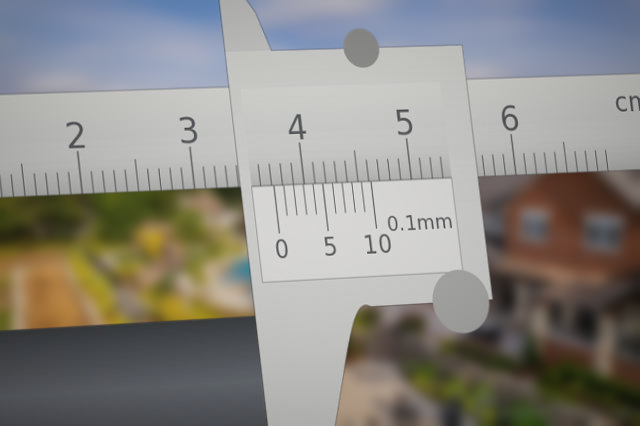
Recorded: 37.2,mm
